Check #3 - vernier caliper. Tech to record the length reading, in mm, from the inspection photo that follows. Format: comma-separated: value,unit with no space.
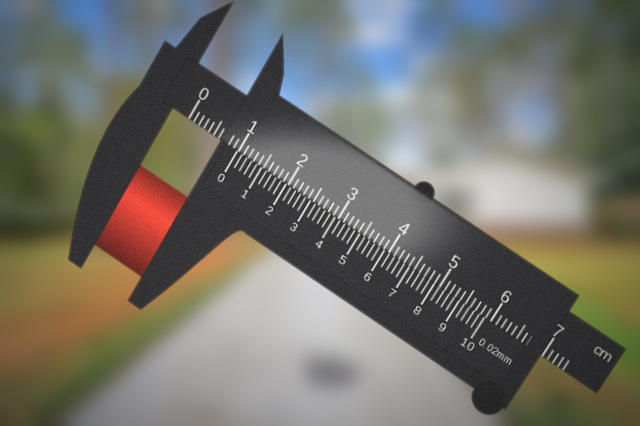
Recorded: 9.8,mm
